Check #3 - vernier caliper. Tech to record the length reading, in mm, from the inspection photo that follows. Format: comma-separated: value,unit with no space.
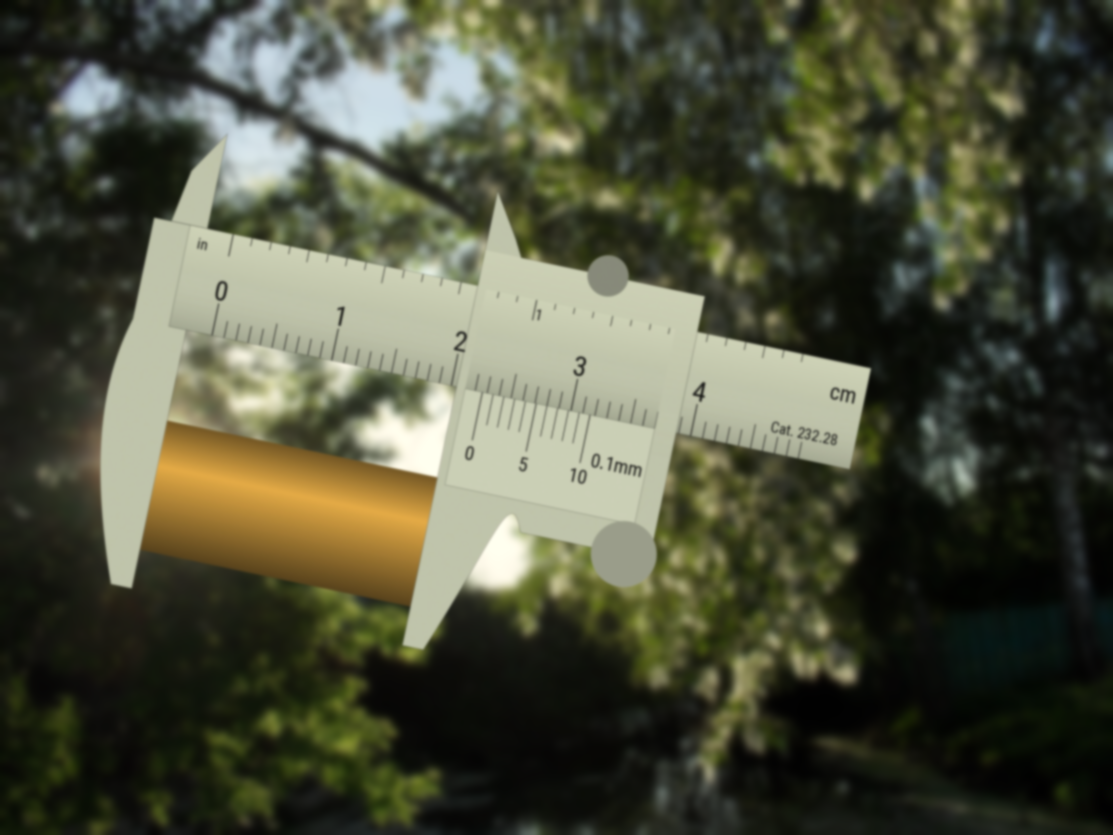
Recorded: 22.6,mm
